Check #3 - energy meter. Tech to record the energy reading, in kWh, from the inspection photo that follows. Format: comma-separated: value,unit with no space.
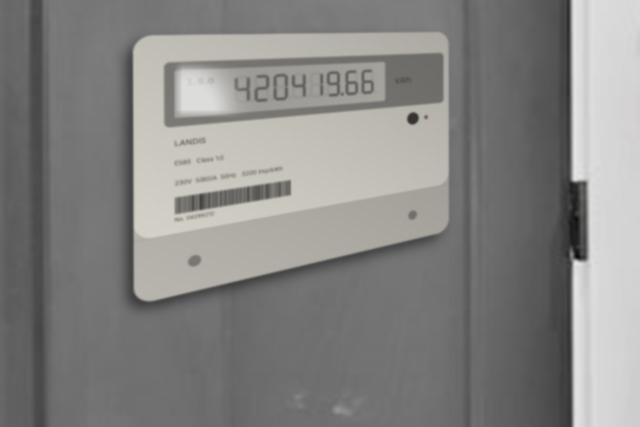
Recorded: 420419.66,kWh
